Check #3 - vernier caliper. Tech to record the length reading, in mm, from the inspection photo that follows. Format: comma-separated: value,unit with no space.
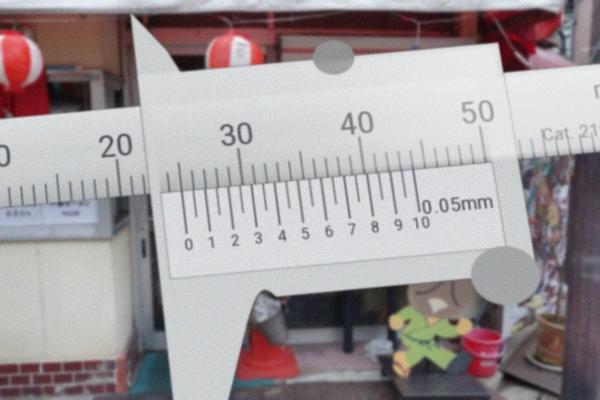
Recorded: 25.0,mm
